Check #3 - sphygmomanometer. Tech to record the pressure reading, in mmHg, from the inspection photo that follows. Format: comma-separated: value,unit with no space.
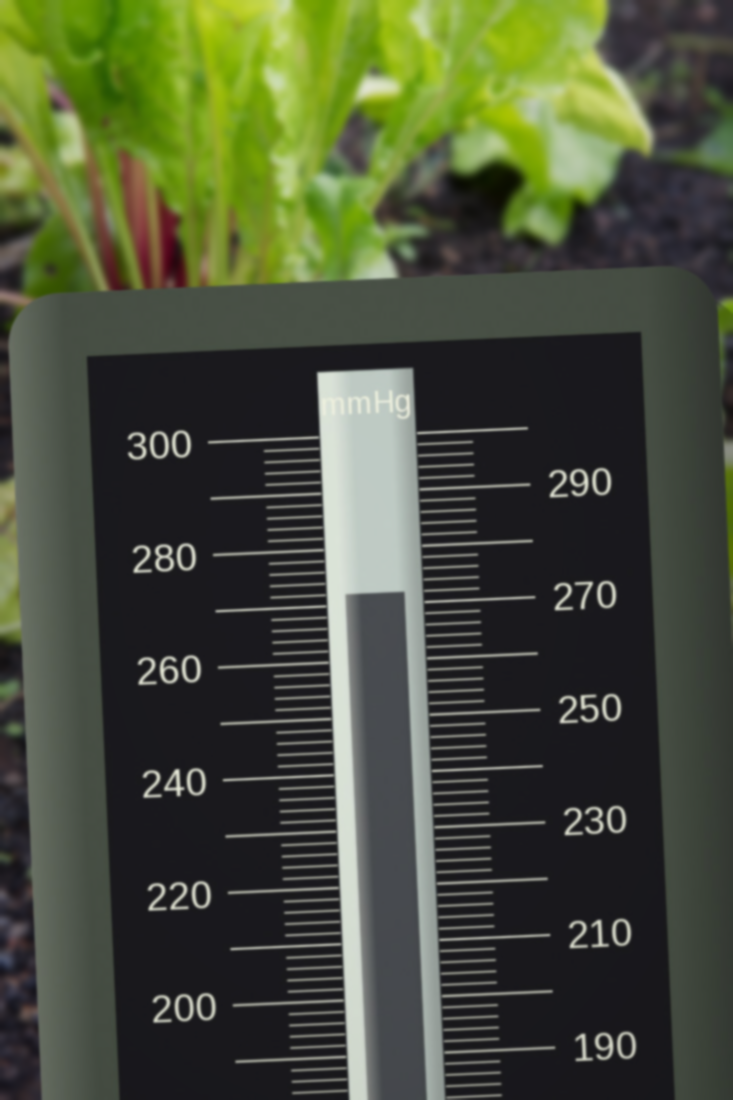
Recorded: 272,mmHg
